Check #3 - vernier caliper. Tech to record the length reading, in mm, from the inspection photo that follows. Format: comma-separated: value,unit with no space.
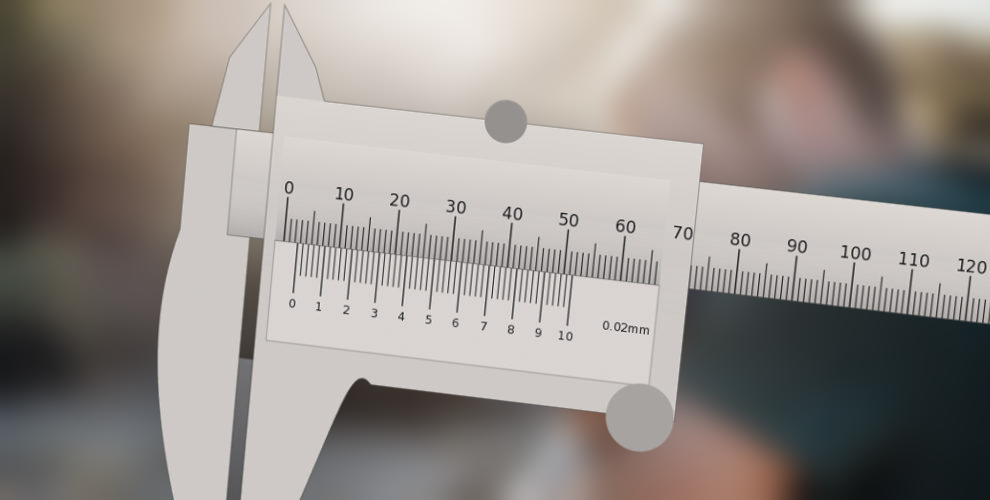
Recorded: 2.5,mm
